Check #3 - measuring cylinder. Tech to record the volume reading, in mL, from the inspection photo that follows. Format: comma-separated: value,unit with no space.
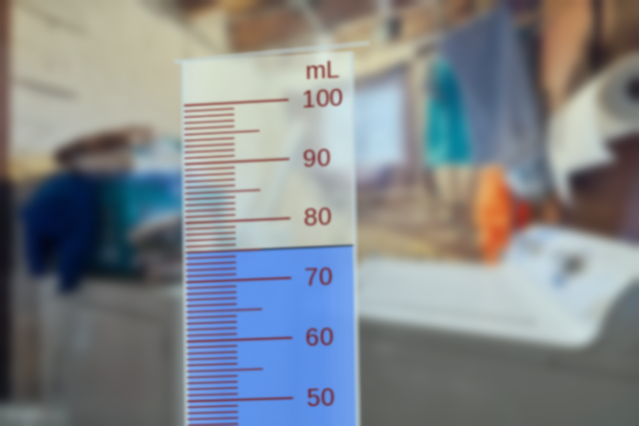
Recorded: 75,mL
